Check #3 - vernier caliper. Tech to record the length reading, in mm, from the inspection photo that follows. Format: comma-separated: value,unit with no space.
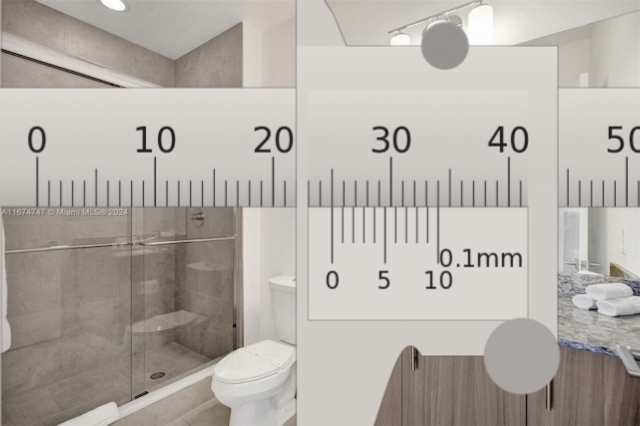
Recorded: 25.0,mm
